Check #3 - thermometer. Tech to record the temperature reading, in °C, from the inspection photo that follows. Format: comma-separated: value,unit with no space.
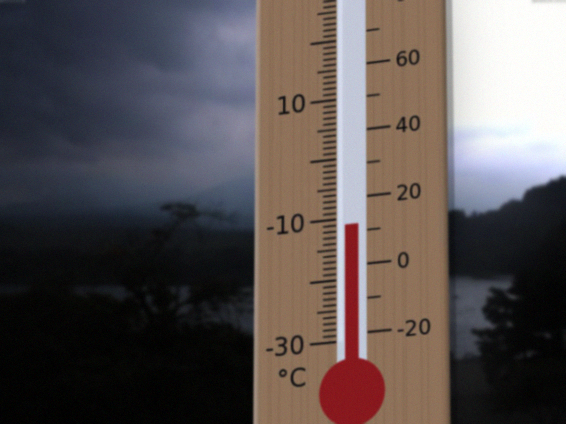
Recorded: -11,°C
